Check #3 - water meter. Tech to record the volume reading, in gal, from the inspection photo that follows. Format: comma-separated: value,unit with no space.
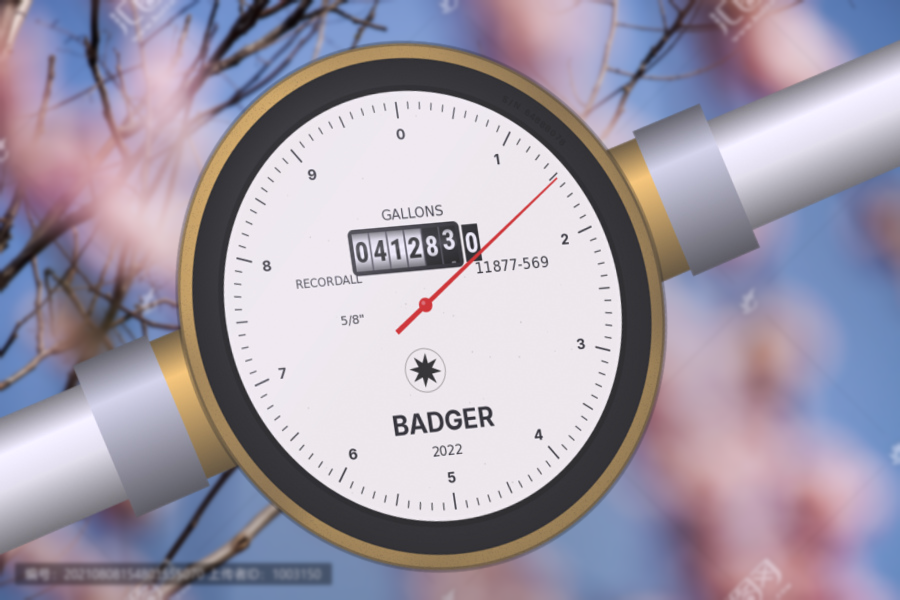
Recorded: 412831.5,gal
